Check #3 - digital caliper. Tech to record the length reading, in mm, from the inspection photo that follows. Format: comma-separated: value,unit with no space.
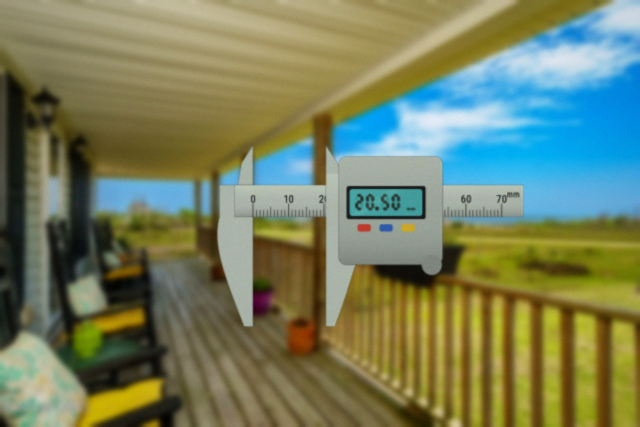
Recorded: 20.50,mm
